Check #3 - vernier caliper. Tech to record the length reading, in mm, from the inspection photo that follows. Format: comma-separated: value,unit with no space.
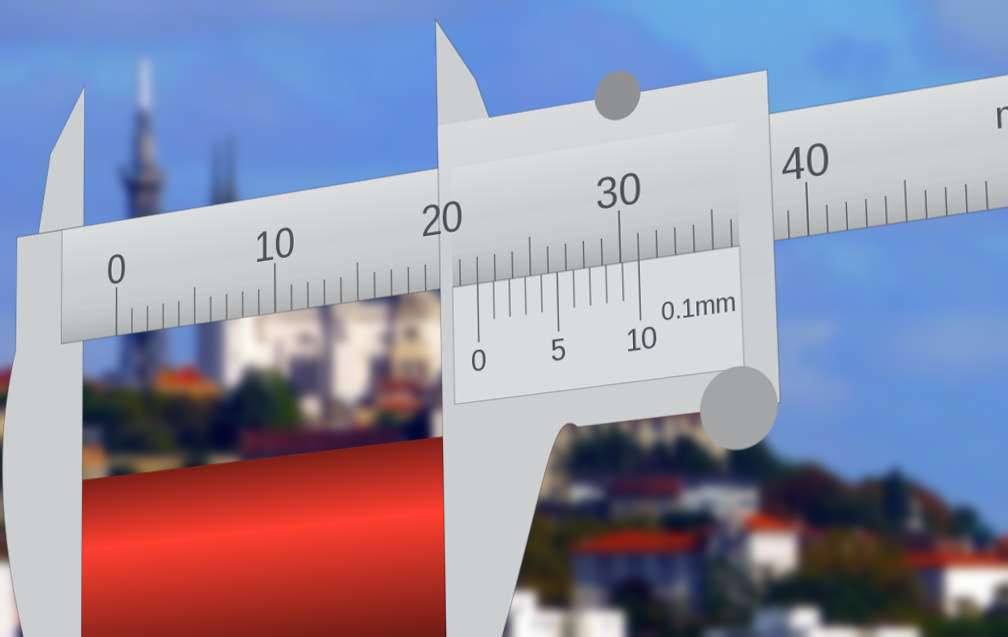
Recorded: 22.0,mm
